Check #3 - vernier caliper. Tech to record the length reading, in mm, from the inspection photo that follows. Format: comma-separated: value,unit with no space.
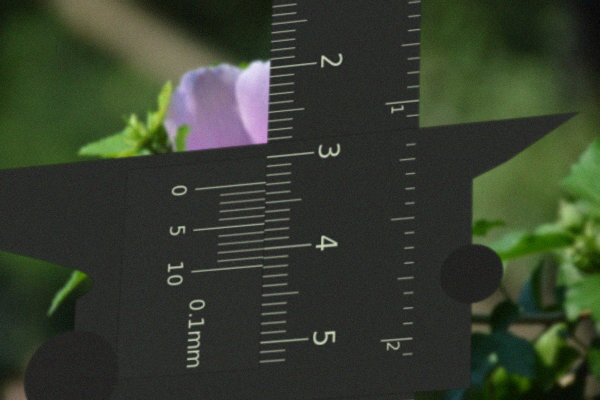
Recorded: 32.8,mm
